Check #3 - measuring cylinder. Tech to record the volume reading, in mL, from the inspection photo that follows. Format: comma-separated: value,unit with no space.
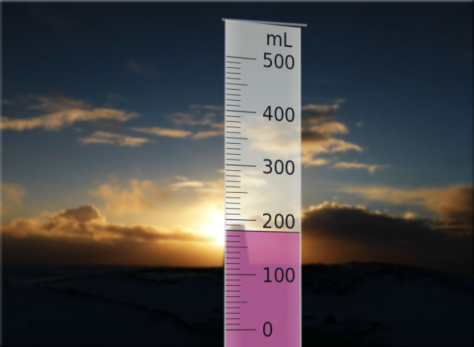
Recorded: 180,mL
